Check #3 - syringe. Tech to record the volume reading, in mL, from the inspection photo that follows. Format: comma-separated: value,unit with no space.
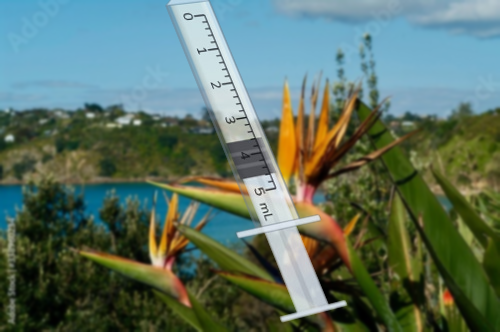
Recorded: 3.6,mL
